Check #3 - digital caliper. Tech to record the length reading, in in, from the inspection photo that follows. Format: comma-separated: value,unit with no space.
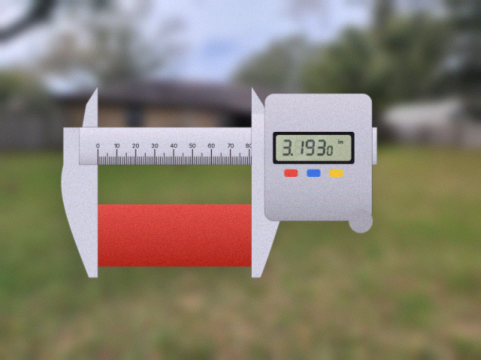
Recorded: 3.1930,in
